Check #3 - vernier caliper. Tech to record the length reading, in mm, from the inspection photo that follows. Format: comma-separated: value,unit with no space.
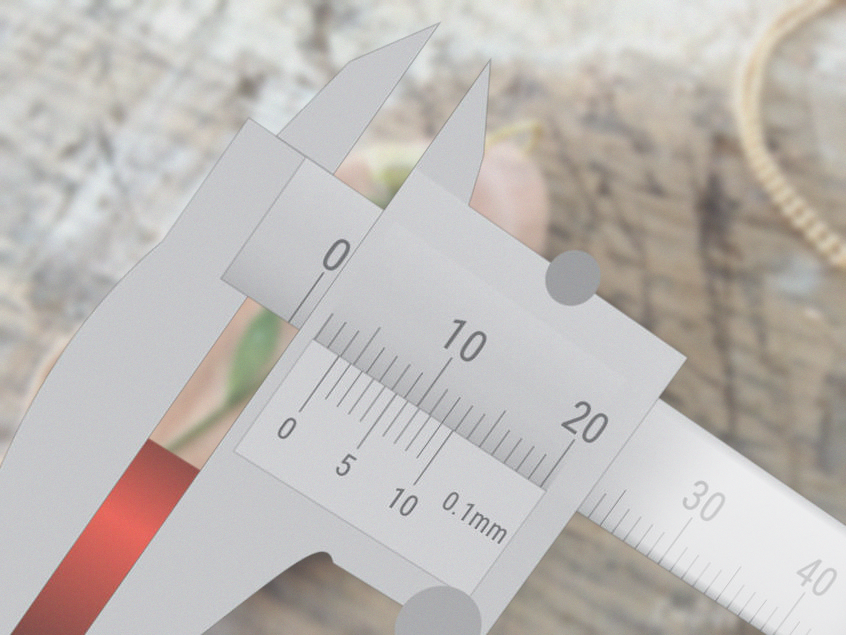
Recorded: 3.9,mm
